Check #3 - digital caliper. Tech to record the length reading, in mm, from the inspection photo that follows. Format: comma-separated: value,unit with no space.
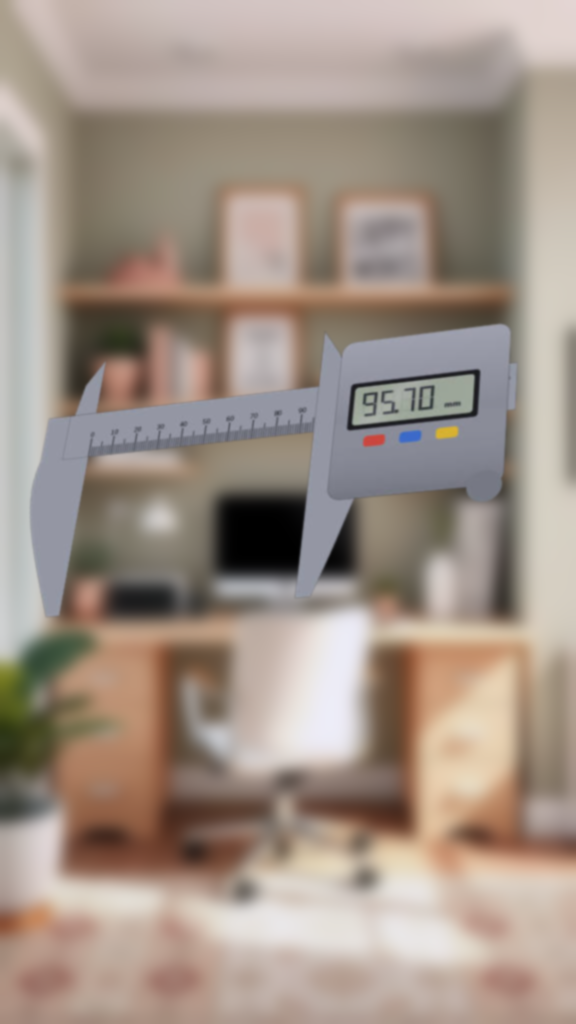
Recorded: 95.70,mm
